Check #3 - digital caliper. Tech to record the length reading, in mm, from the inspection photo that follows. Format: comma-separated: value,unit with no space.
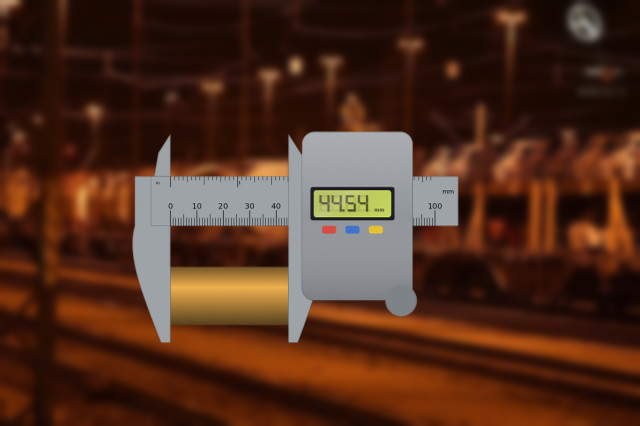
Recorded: 44.54,mm
